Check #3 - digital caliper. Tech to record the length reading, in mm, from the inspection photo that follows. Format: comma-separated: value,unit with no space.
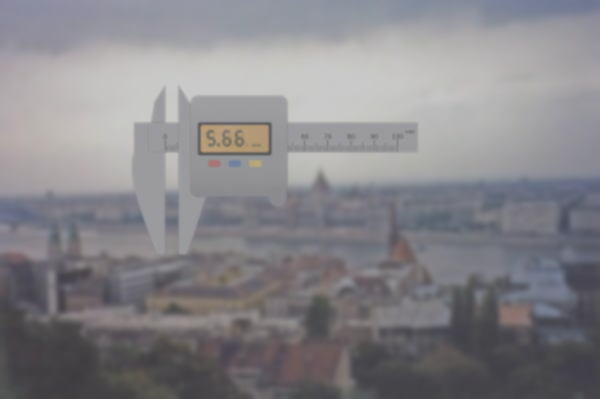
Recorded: 5.66,mm
